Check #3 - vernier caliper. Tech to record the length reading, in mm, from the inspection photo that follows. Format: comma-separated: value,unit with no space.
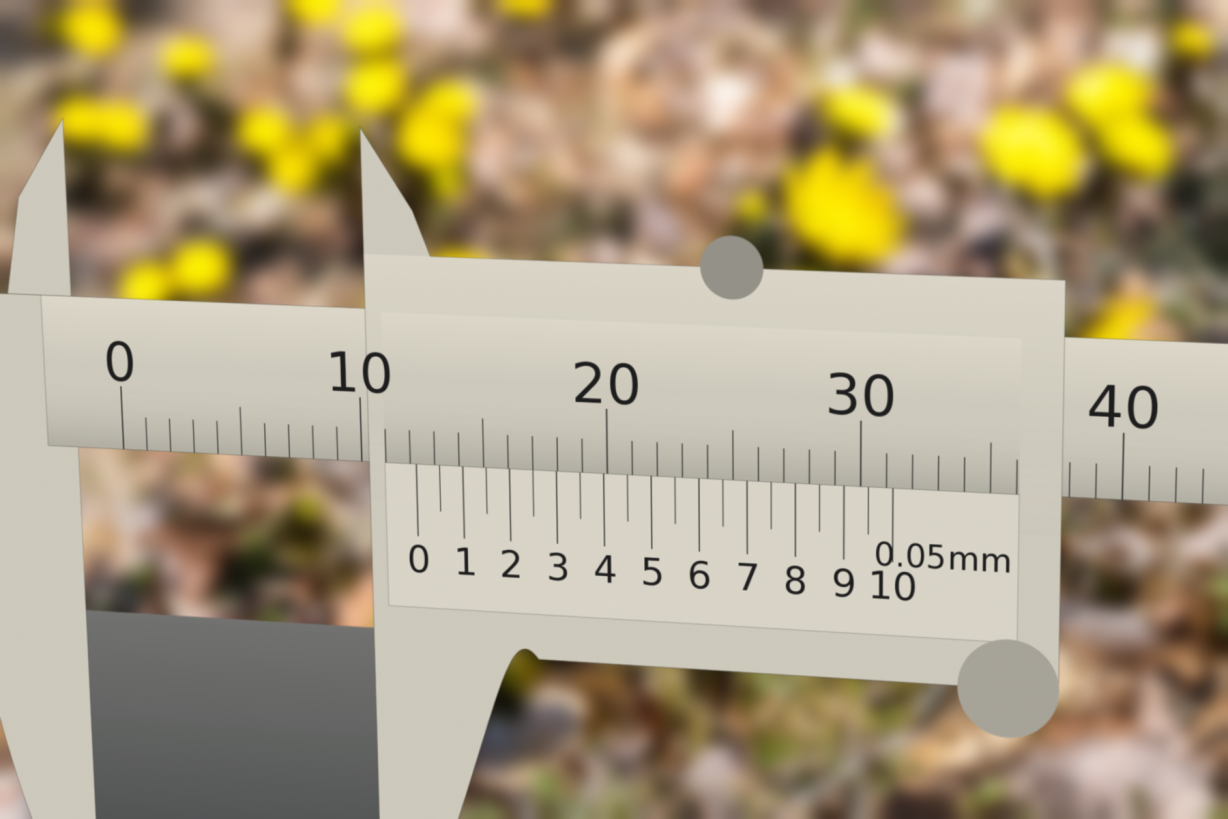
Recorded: 12.25,mm
